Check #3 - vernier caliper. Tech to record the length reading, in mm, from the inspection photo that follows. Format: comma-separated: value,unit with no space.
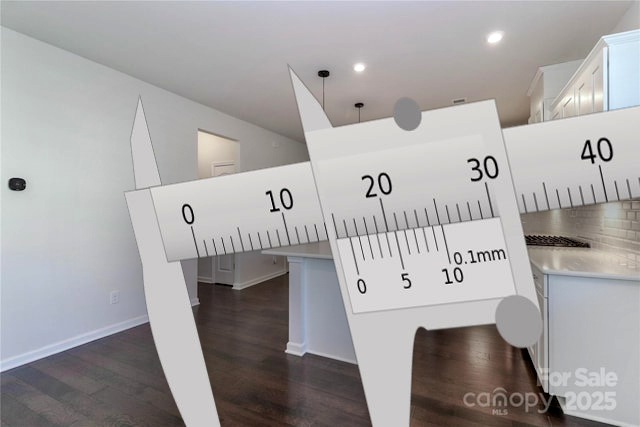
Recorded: 16.2,mm
